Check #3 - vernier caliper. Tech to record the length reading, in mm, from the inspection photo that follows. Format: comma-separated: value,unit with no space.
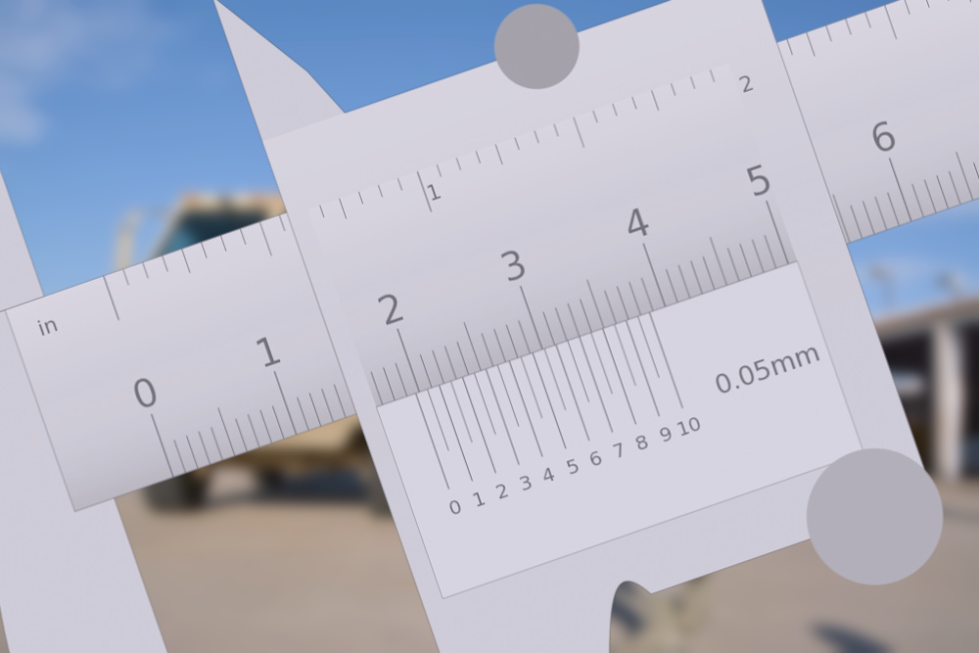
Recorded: 19.7,mm
